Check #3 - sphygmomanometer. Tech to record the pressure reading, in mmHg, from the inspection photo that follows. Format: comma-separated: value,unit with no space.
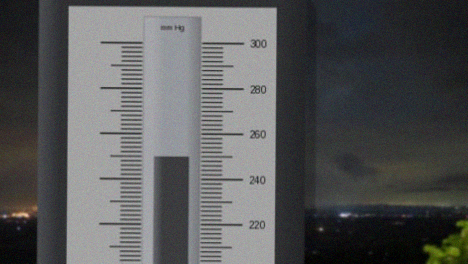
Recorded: 250,mmHg
